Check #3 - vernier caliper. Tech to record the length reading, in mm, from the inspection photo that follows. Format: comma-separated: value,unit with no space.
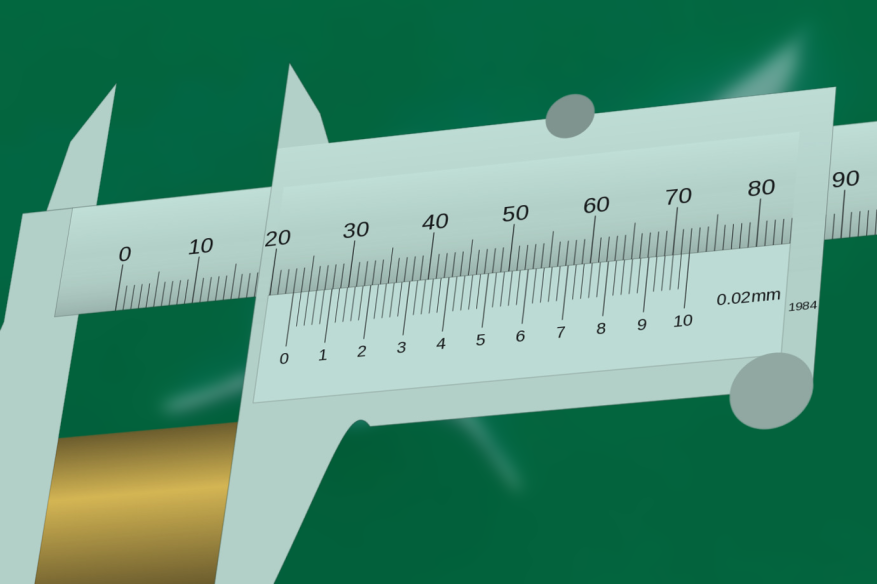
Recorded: 23.0,mm
